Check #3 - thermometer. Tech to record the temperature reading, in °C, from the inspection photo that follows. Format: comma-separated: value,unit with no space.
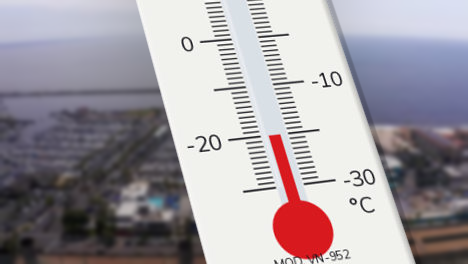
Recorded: -20,°C
